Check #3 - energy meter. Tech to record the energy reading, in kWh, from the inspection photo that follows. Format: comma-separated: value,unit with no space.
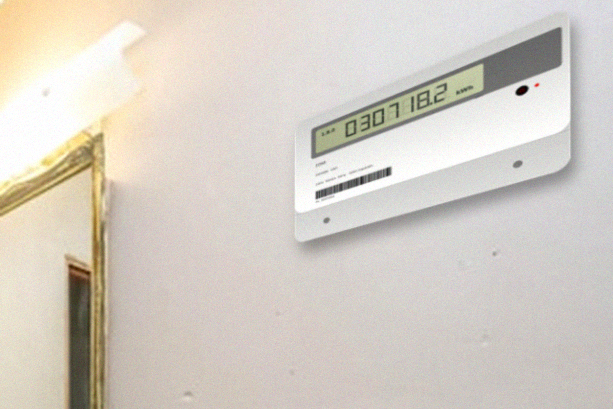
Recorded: 30718.2,kWh
